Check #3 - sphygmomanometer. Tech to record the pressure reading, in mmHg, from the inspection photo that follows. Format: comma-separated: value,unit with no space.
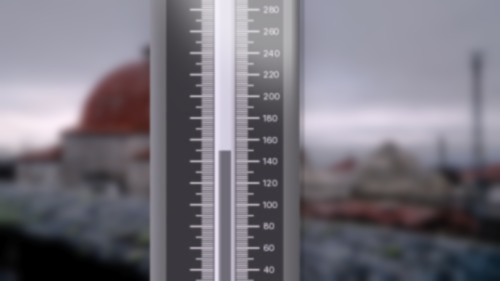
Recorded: 150,mmHg
